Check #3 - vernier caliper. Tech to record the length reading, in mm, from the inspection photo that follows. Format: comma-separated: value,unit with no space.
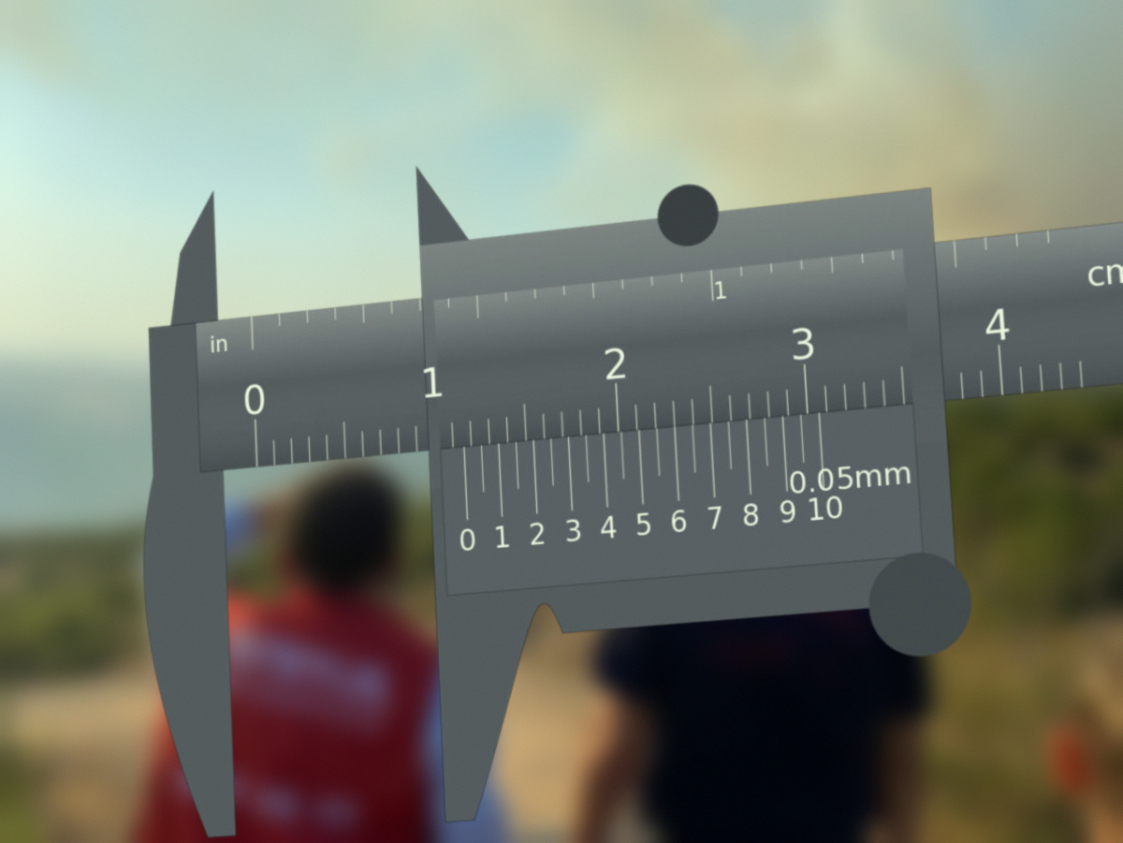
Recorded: 11.6,mm
